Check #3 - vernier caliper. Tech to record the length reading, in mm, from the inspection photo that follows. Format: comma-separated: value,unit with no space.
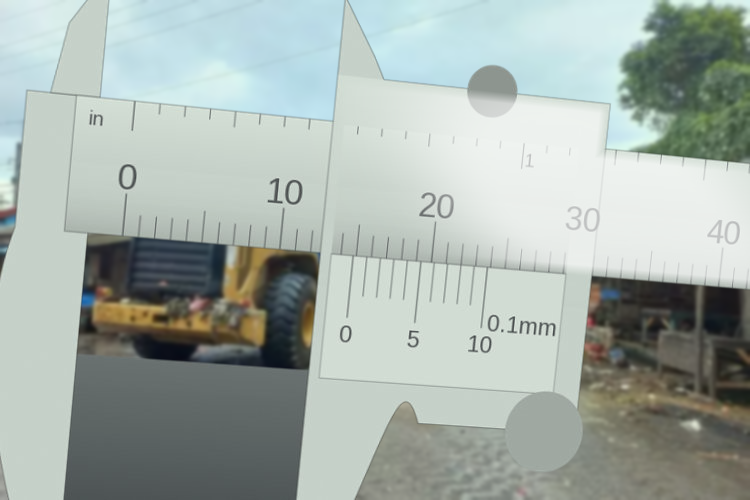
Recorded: 14.8,mm
